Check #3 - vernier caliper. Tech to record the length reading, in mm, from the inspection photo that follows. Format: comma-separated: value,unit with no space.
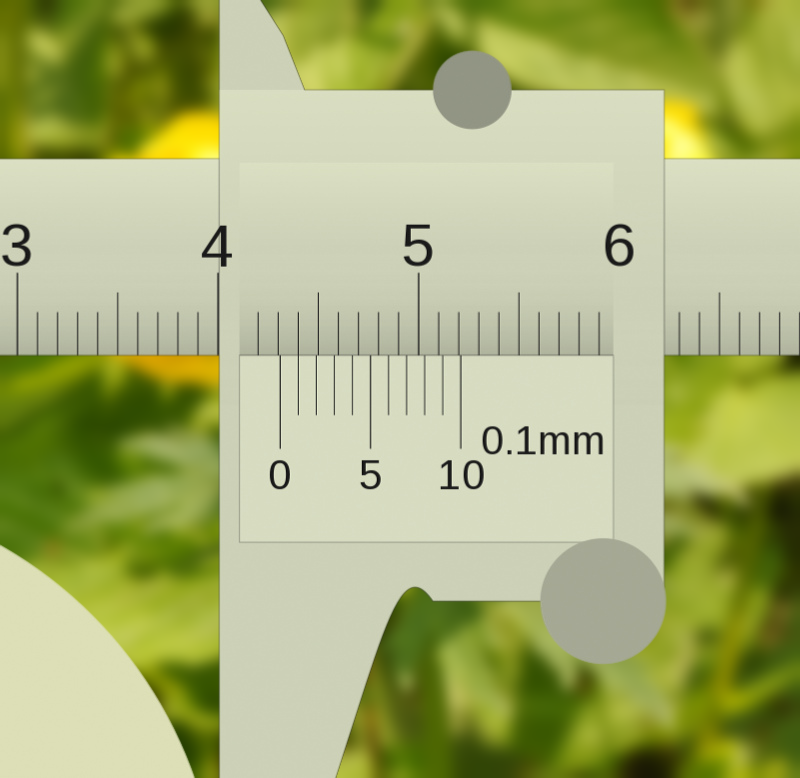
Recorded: 43.1,mm
